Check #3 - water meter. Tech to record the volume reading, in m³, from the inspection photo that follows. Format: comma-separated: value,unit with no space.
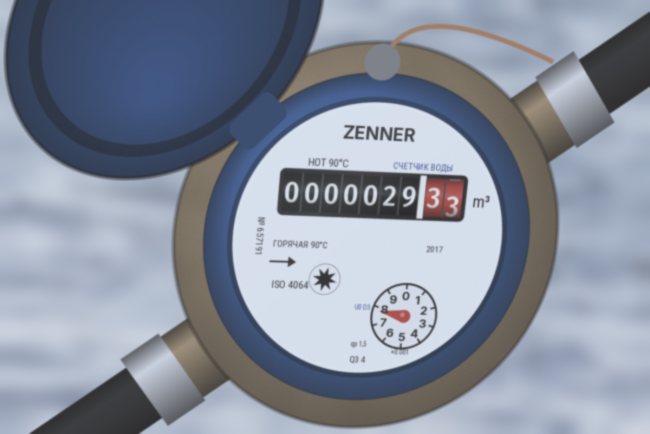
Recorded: 29.327,m³
